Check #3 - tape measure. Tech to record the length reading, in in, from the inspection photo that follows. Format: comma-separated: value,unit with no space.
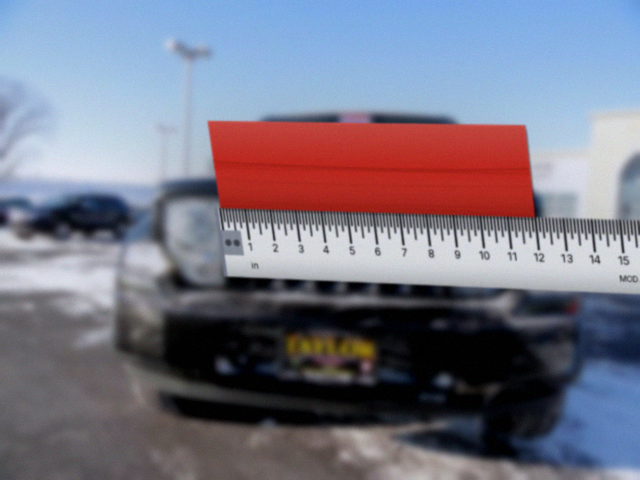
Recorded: 12,in
